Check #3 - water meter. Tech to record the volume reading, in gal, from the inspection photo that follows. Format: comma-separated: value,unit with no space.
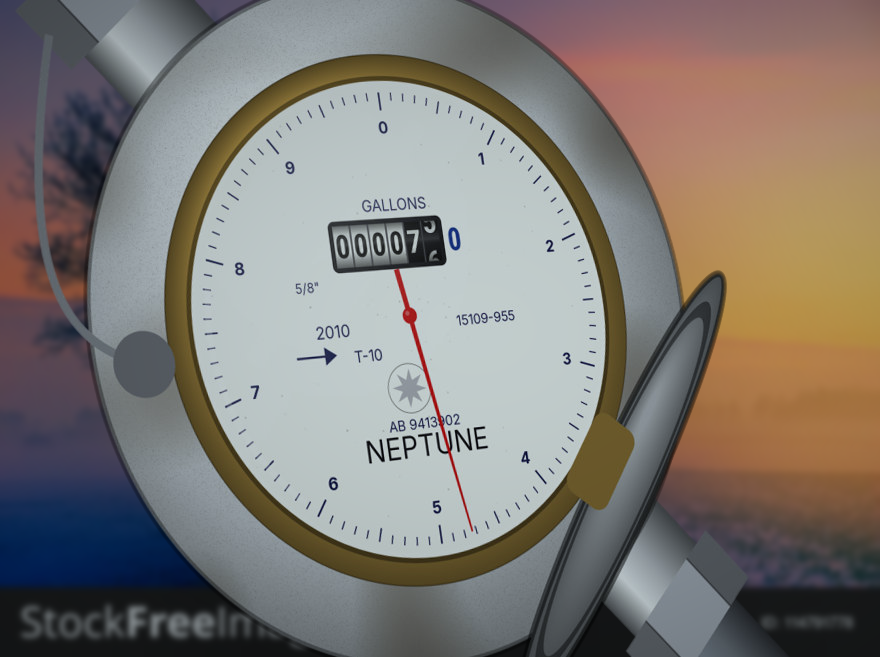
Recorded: 754.7,gal
